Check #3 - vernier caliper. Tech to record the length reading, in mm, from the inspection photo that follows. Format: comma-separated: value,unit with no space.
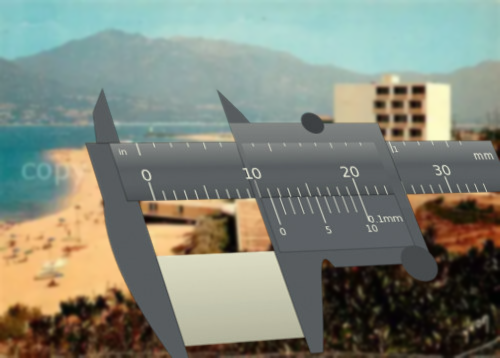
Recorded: 11.0,mm
